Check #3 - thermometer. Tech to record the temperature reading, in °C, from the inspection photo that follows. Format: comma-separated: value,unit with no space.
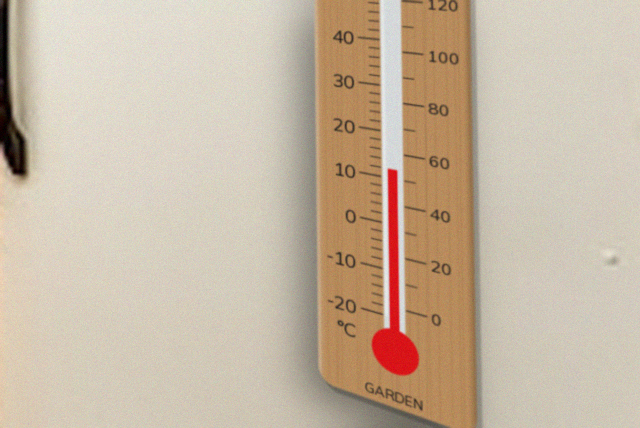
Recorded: 12,°C
